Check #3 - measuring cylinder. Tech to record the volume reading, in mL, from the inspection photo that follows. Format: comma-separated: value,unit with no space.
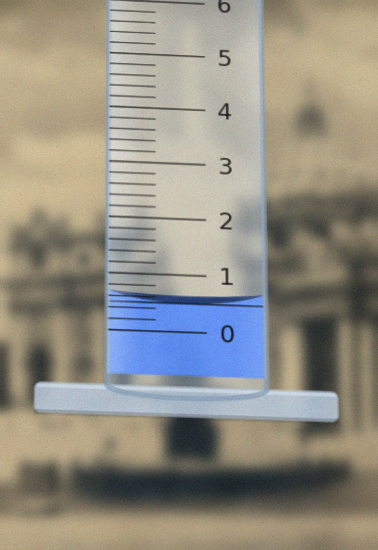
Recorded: 0.5,mL
